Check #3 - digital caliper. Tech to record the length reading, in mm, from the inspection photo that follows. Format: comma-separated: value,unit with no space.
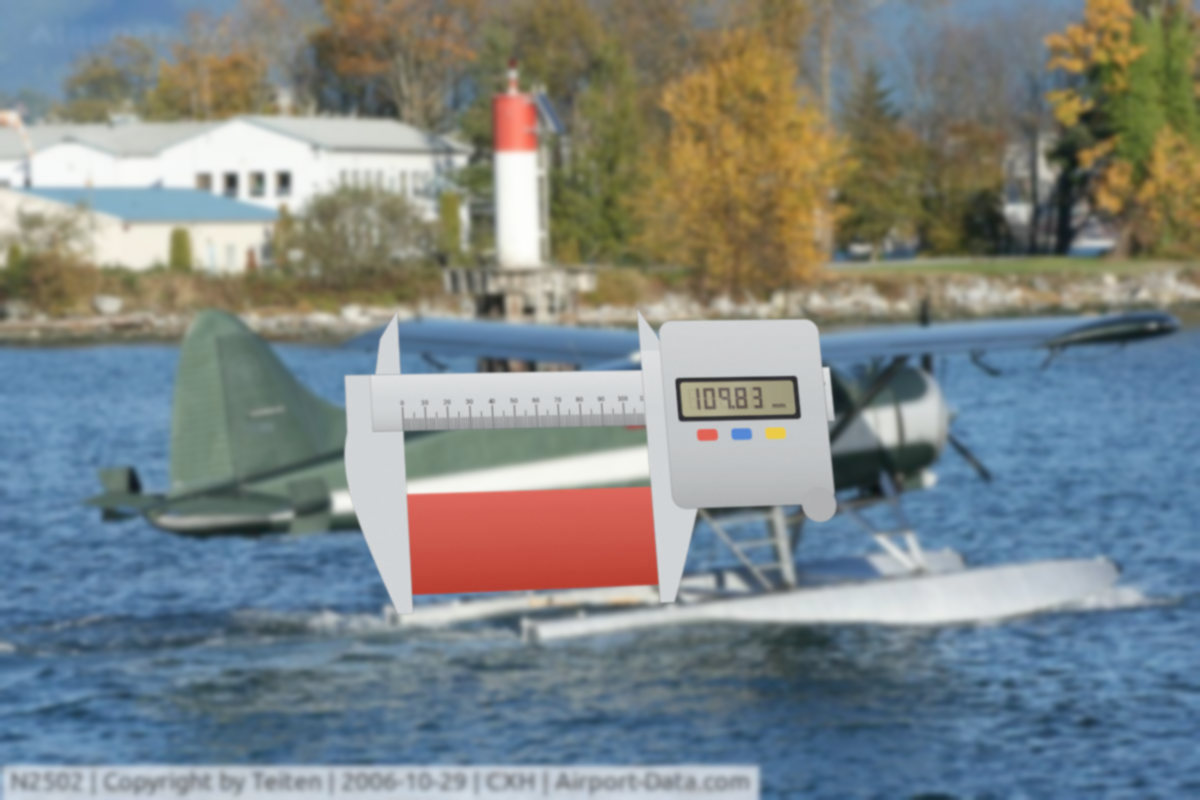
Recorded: 109.83,mm
